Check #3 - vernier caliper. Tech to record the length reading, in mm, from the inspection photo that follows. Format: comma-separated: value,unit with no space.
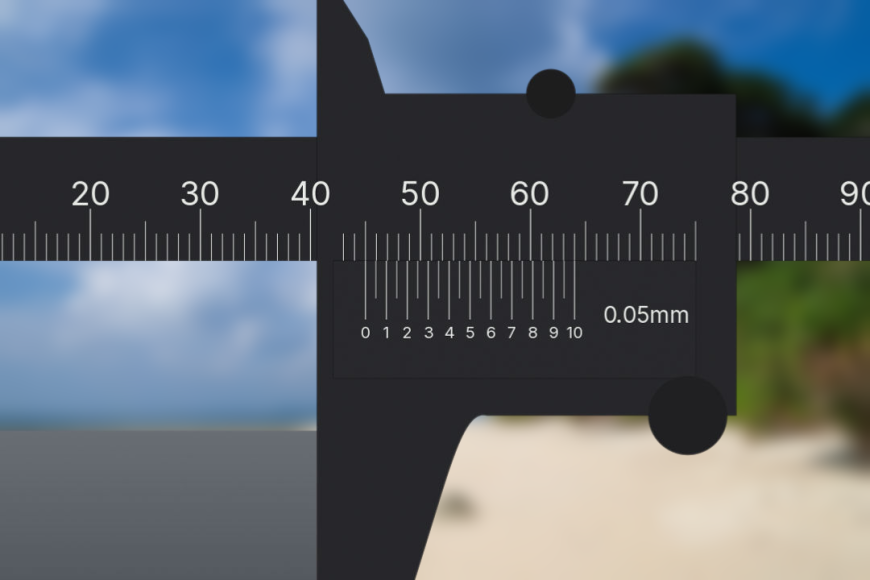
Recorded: 45.0,mm
